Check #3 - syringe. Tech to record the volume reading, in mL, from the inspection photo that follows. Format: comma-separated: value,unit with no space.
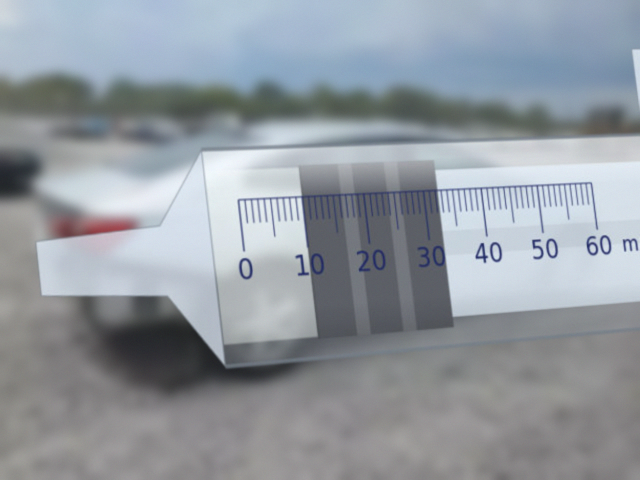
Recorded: 10,mL
